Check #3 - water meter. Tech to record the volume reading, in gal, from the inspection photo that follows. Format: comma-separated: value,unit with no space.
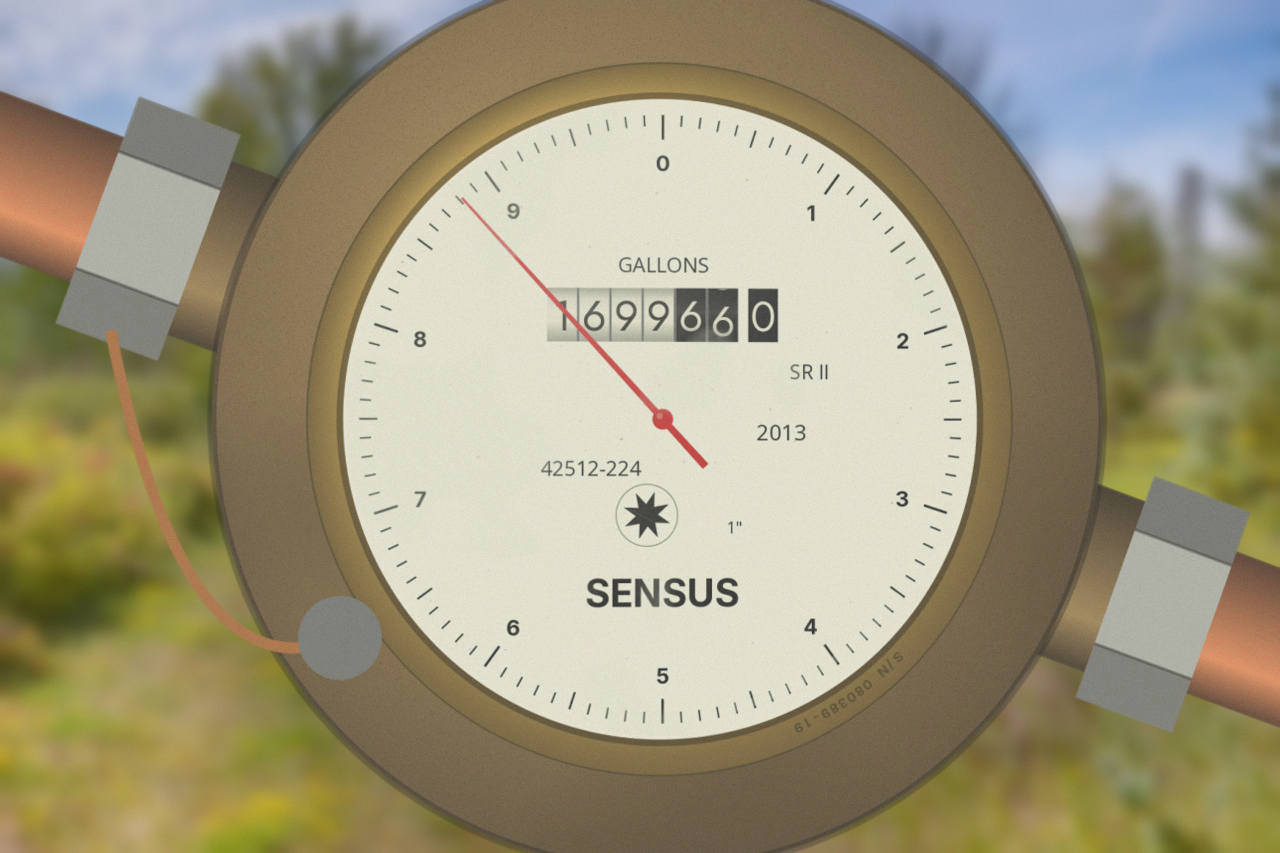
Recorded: 1699658.8,gal
